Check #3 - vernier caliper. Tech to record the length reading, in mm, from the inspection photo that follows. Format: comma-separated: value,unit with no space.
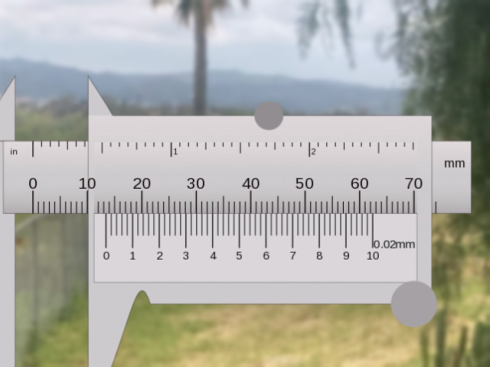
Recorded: 13.4,mm
